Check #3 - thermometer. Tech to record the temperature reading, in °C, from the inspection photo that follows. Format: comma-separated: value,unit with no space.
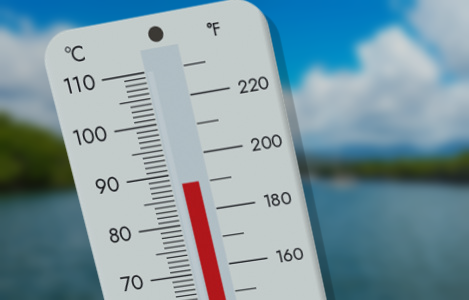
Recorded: 88,°C
